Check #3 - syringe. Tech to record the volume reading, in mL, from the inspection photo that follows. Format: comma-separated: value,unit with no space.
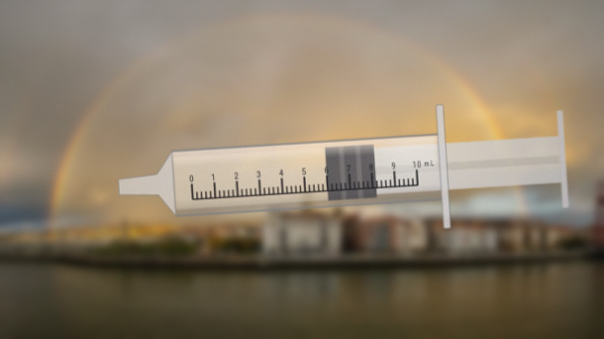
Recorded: 6,mL
